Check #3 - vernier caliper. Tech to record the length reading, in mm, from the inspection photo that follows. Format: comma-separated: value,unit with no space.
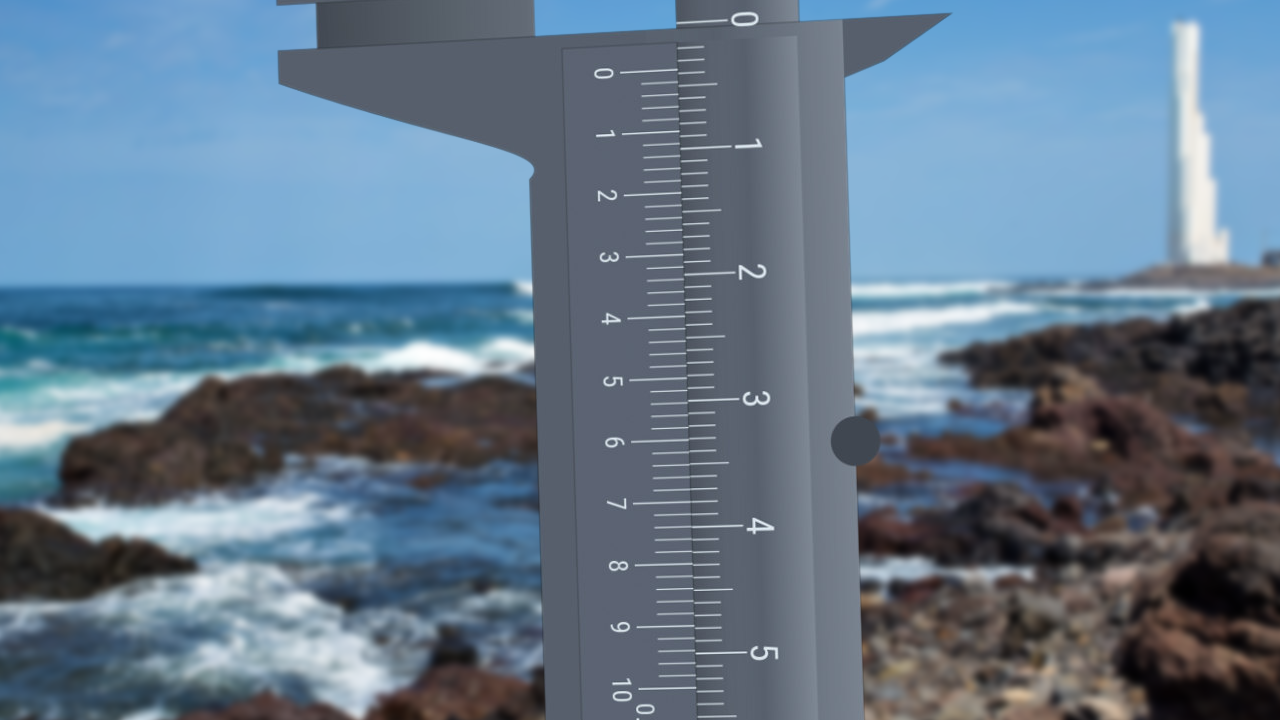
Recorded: 3.7,mm
